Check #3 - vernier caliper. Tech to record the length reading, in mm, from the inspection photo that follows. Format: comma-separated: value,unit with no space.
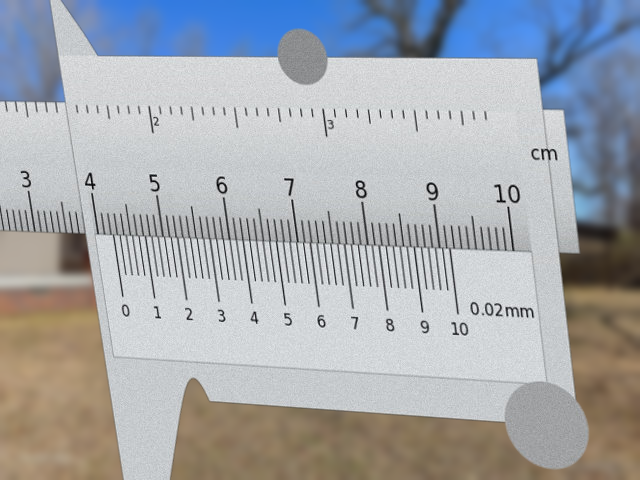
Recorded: 42.4,mm
